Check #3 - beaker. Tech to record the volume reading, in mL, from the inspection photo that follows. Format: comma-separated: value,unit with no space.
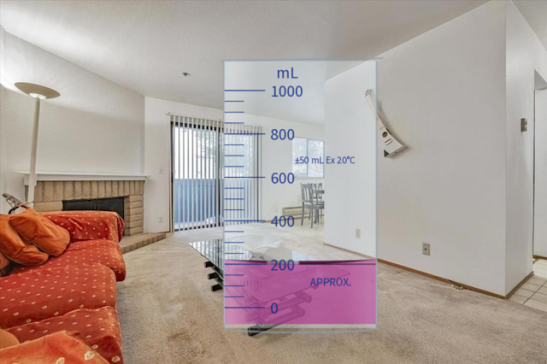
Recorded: 200,mL
